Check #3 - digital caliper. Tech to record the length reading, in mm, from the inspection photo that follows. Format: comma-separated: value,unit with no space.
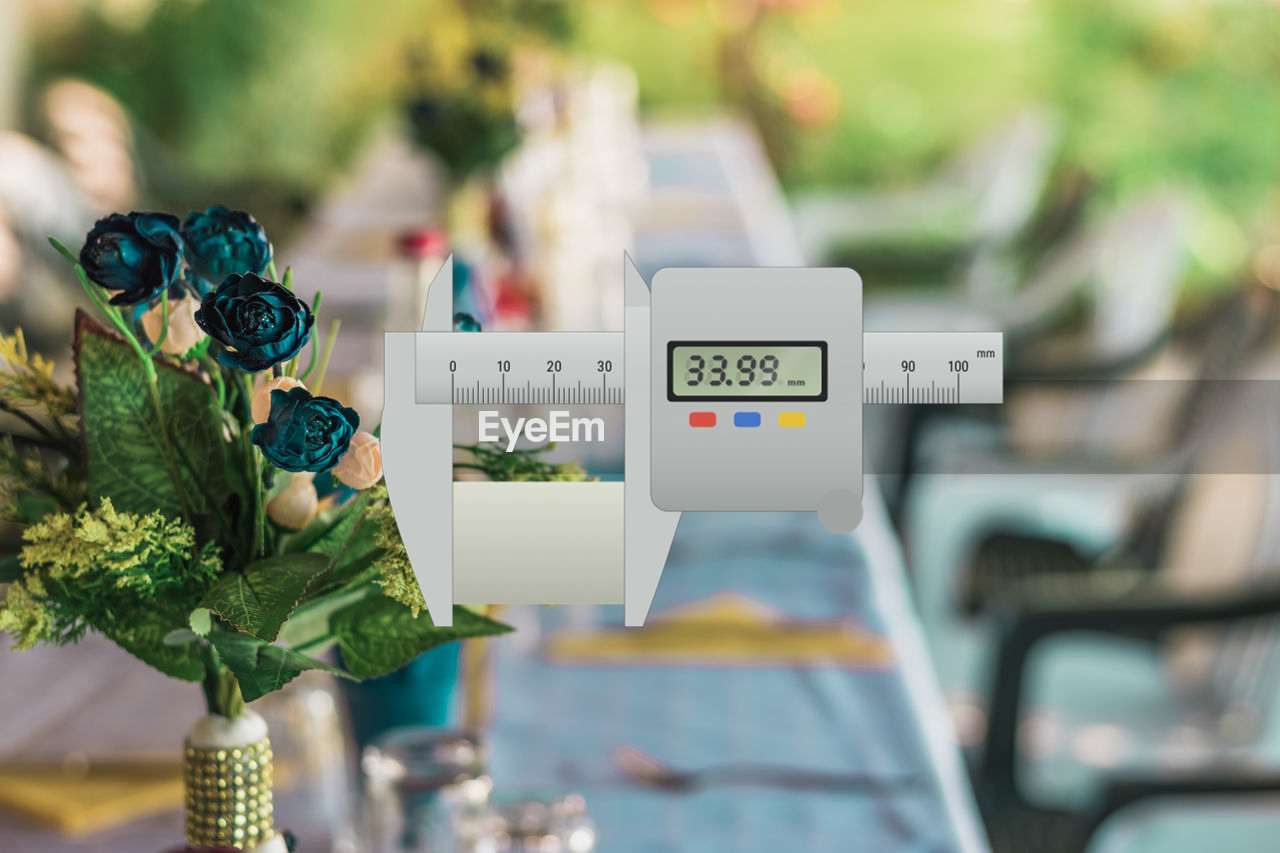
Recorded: 33.99,mm
